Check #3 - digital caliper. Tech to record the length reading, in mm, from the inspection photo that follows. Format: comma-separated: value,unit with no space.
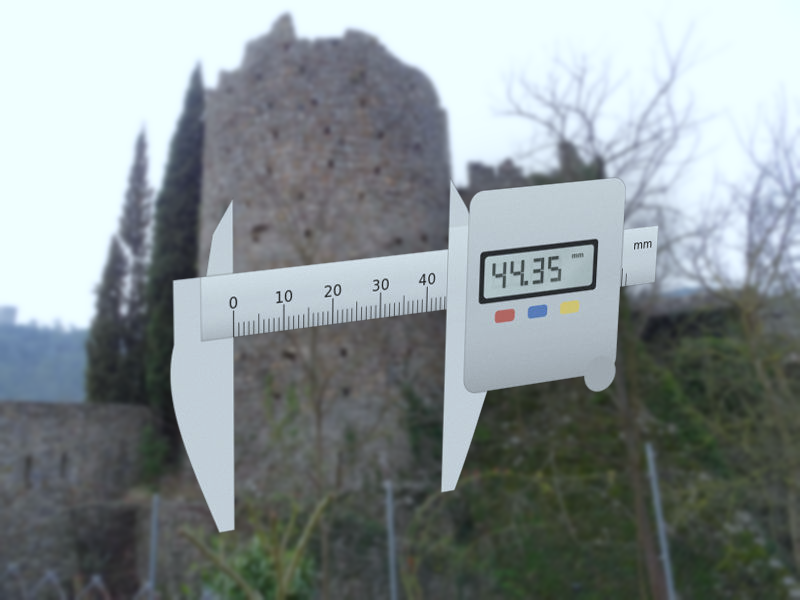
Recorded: 44.35,mm
